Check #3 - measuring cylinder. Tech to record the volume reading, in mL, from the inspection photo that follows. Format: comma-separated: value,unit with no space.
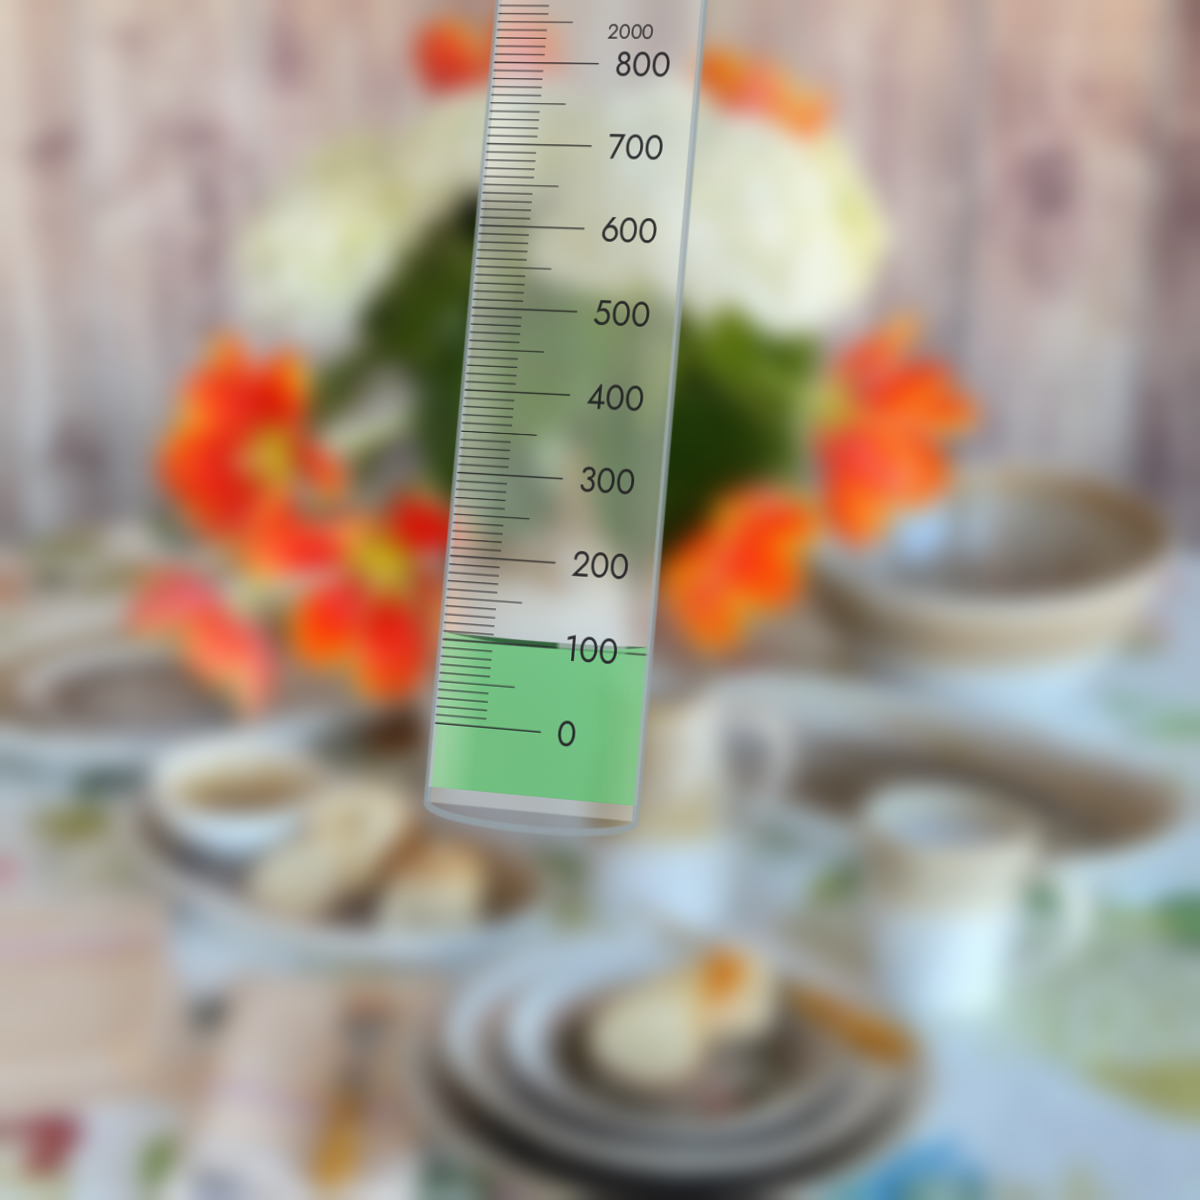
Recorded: 100,mL
